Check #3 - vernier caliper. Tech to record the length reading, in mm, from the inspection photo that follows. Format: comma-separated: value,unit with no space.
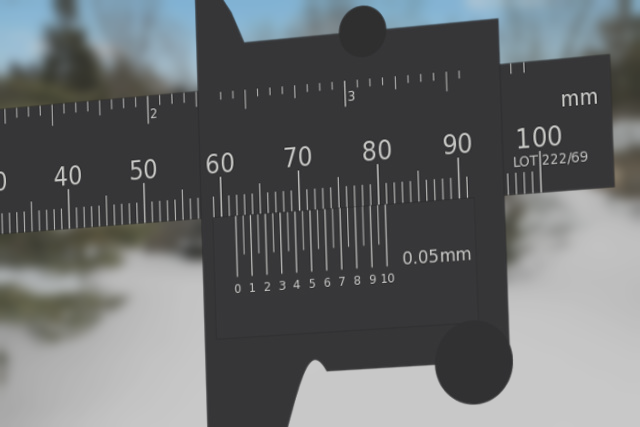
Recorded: 61.8,mm
